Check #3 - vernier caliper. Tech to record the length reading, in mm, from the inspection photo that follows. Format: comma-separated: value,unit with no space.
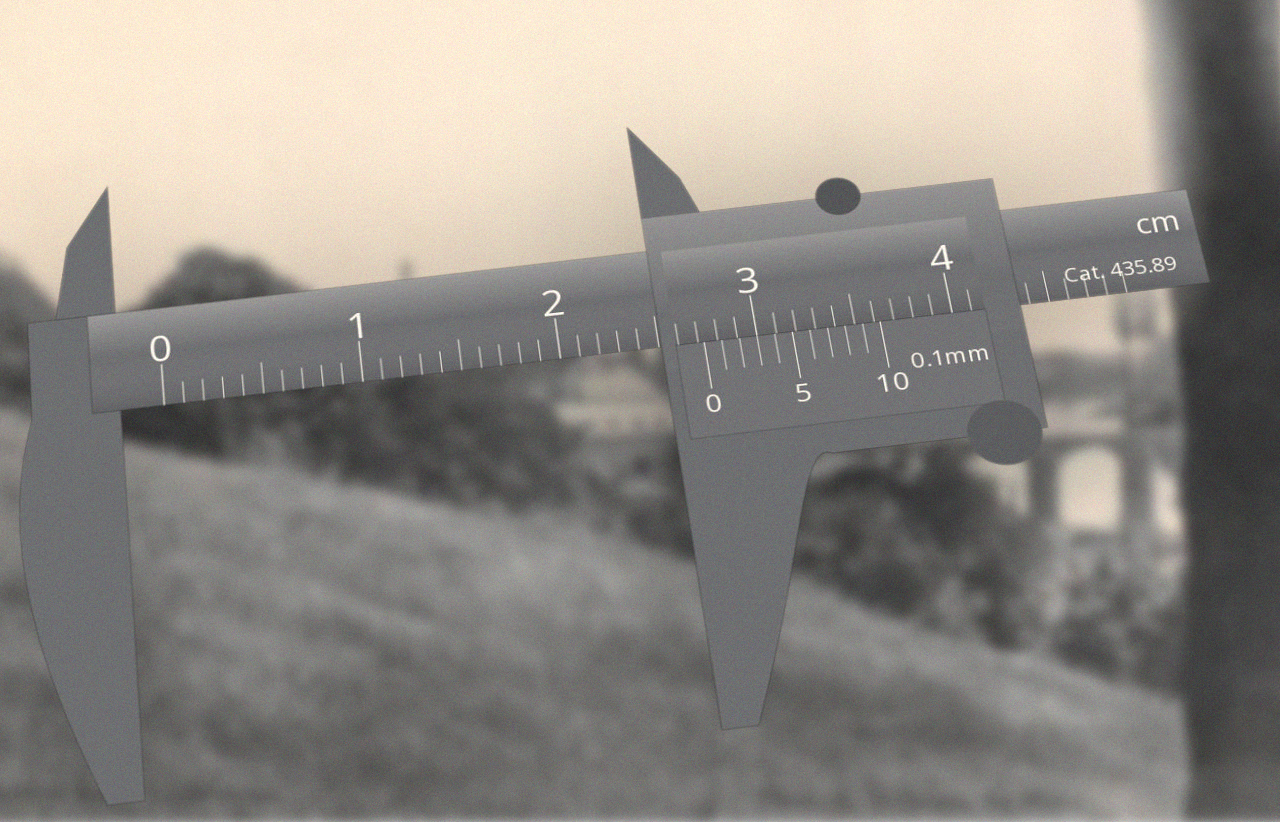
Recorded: 27.3,mm
